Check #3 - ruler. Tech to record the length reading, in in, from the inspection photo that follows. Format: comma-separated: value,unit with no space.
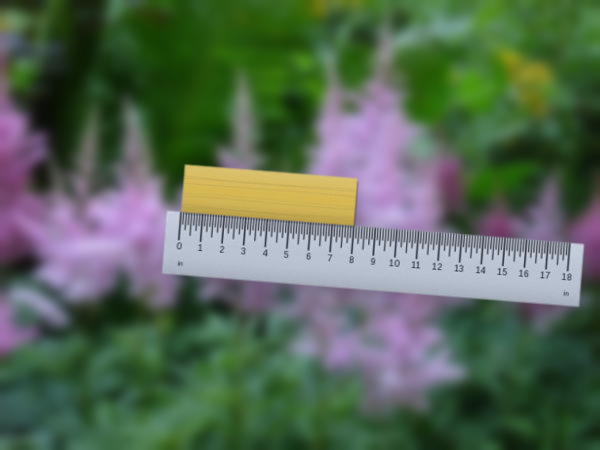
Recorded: 8,in
